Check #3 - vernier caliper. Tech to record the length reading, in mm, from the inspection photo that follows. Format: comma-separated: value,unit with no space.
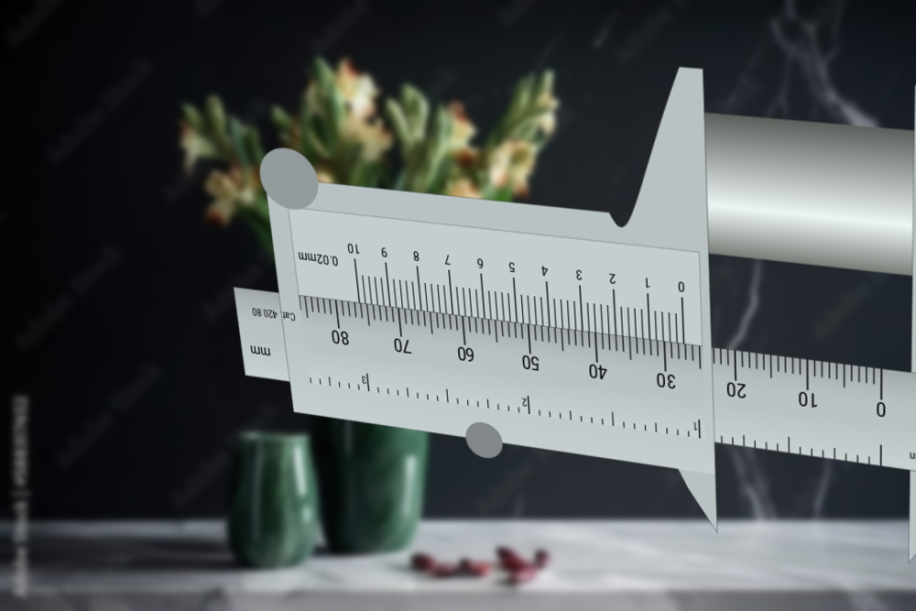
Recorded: 27.2,mm
